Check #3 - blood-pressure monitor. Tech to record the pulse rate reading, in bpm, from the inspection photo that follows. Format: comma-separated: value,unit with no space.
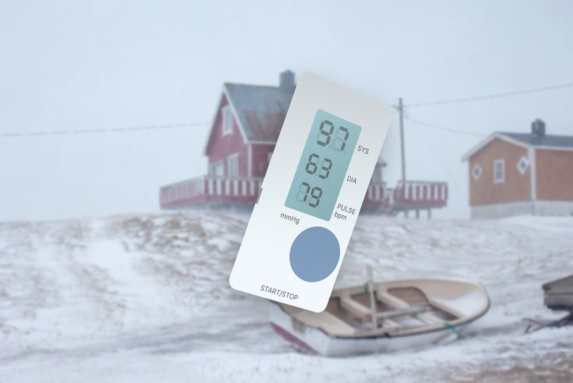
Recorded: 79,bpm
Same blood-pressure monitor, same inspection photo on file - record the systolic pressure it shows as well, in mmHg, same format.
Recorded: 97,mmHg
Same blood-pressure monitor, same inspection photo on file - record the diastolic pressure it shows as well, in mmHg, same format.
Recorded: 63,mmHg
